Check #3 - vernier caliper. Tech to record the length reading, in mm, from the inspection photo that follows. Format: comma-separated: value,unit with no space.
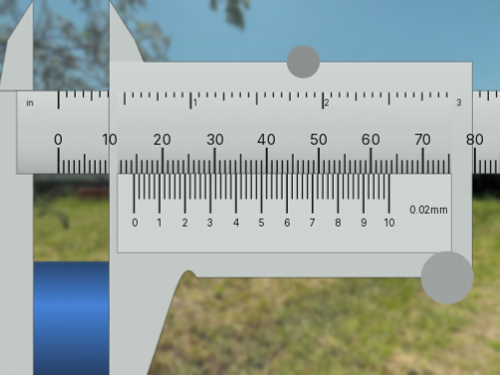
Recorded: 14.5,mm
